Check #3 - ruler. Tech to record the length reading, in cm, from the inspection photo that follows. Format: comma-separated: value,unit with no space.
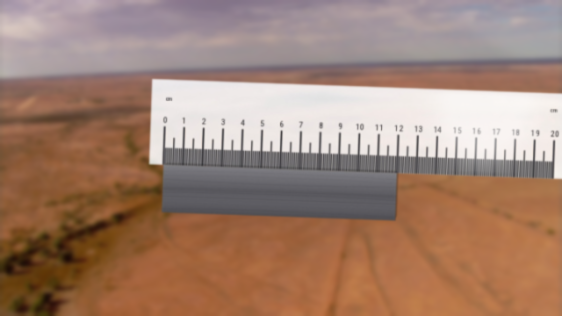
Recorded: 12,cm
